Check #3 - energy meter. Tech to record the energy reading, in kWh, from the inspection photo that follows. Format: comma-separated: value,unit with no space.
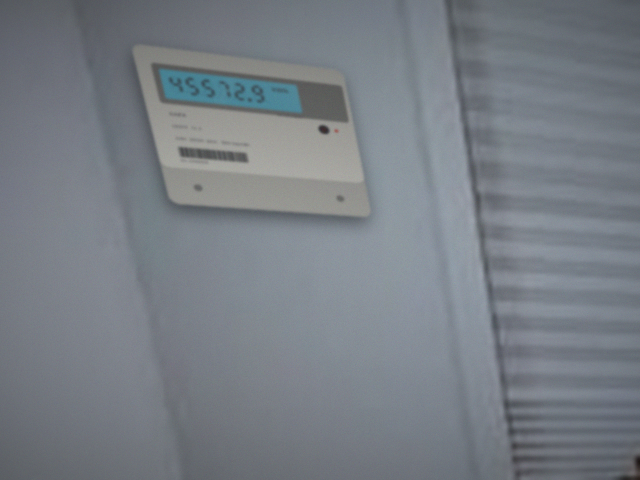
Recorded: 45572.9,kWh
